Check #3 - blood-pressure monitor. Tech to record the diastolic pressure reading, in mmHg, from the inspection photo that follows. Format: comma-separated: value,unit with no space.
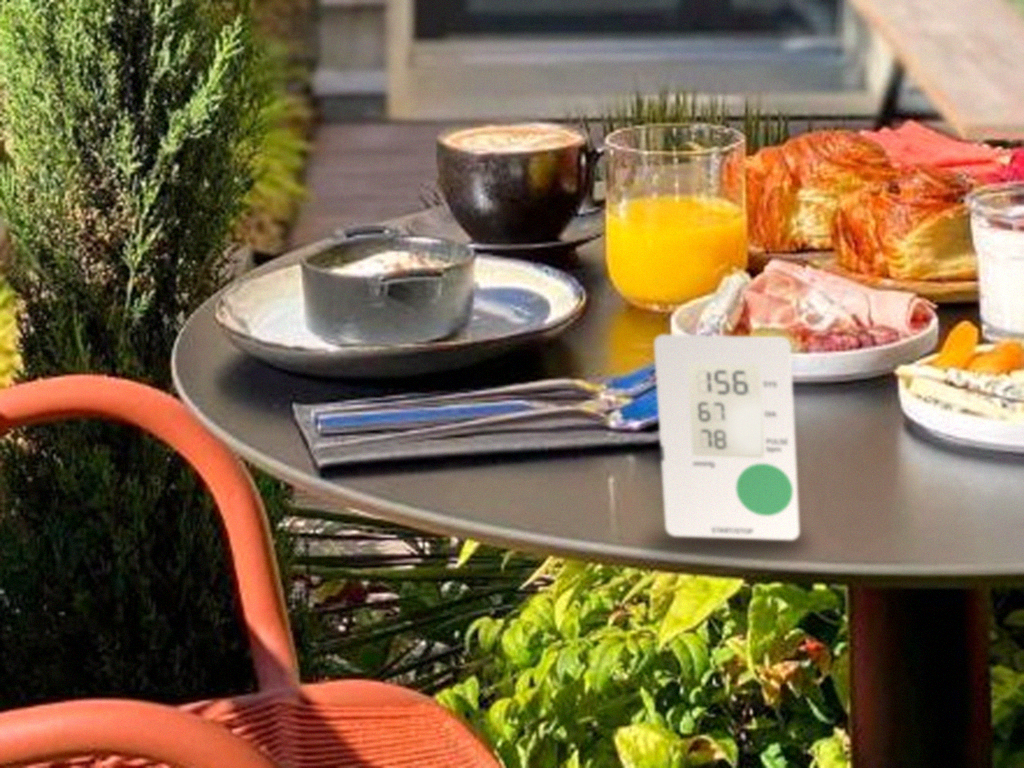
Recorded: 67,mmHg
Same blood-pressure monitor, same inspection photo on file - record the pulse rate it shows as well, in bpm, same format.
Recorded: 78,bpm
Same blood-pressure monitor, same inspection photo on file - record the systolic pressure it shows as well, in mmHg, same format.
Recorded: 156,mmHg
